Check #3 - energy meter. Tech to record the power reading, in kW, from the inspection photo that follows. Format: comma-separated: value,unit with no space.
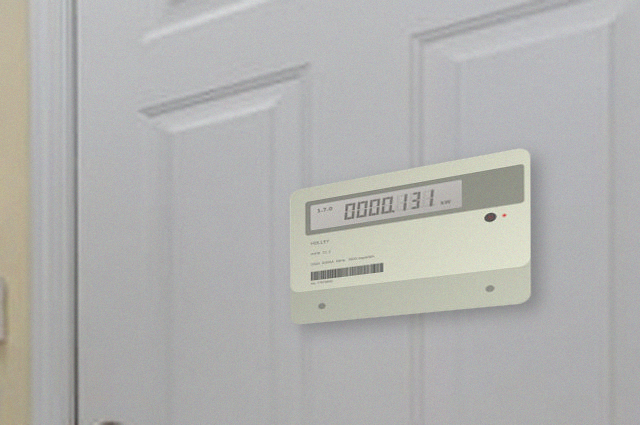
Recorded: 0.131,kW
